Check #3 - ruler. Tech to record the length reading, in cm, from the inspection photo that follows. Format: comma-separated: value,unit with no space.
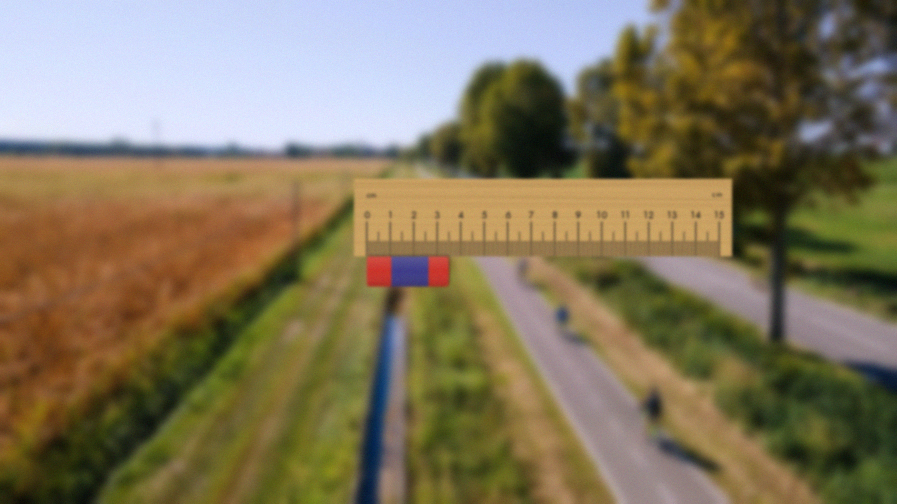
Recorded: 3.5,cm
